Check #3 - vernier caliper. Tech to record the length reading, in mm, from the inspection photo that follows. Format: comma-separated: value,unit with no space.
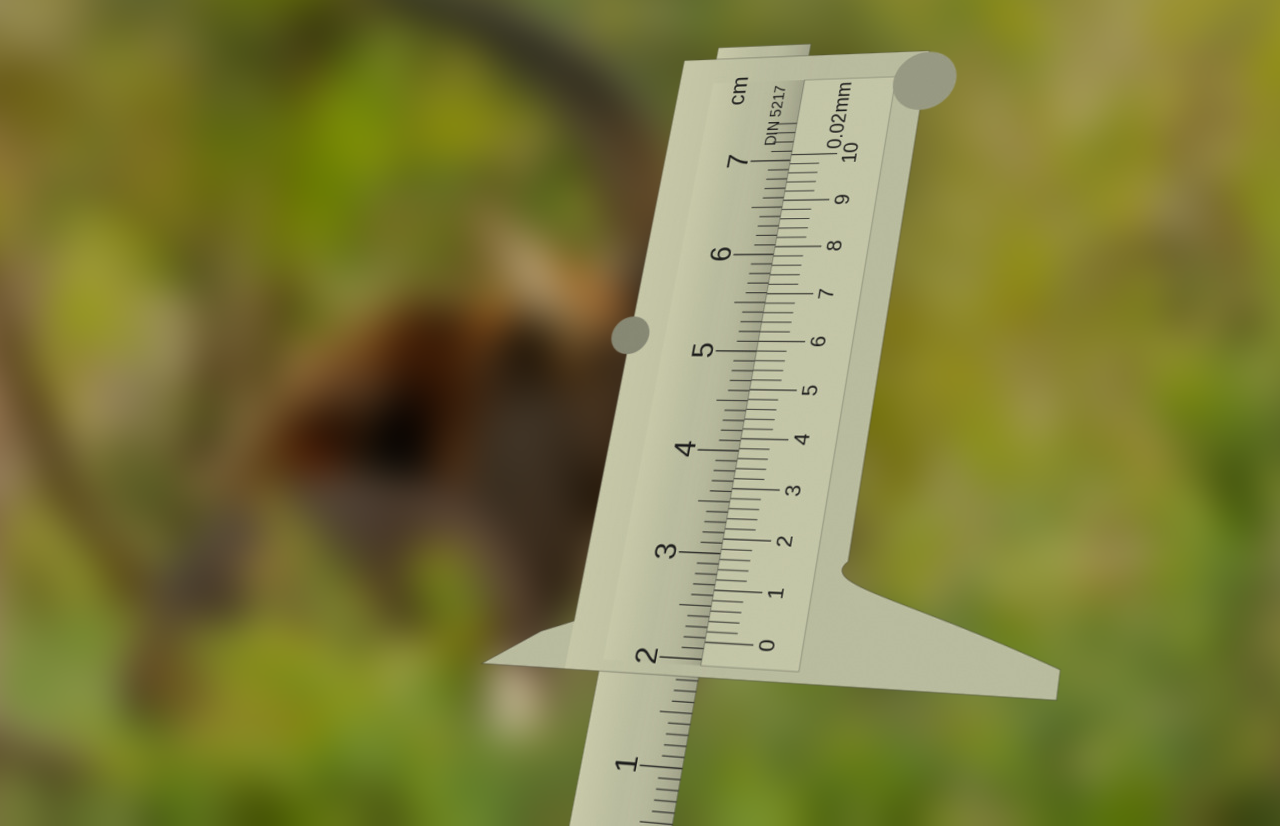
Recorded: 21.6,mm
